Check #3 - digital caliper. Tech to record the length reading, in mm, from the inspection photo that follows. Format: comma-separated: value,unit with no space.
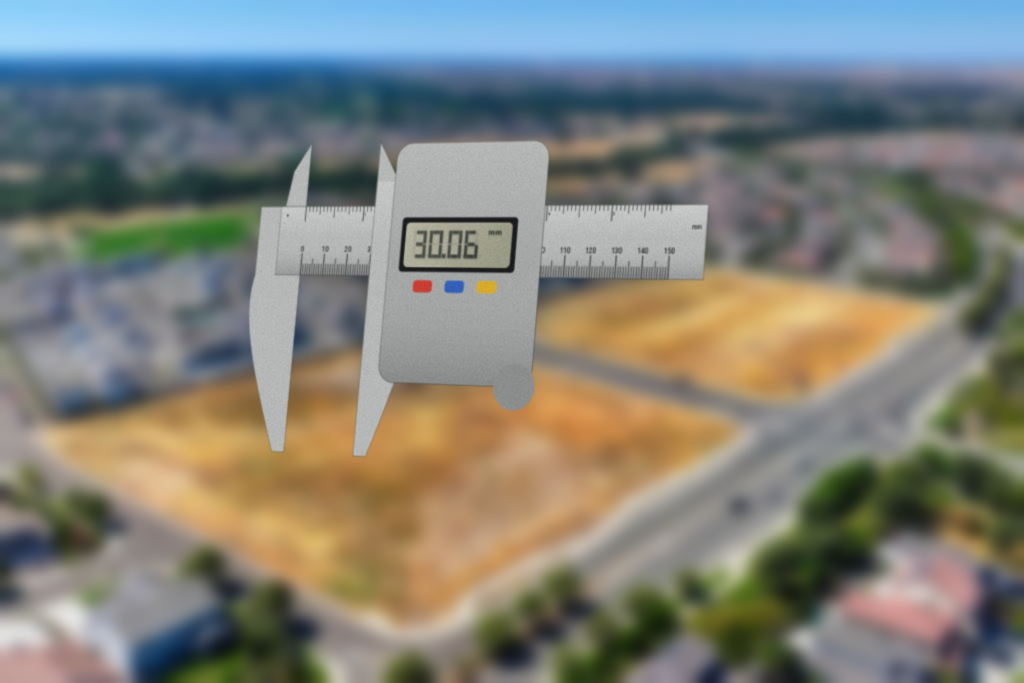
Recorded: 30.06,mm
